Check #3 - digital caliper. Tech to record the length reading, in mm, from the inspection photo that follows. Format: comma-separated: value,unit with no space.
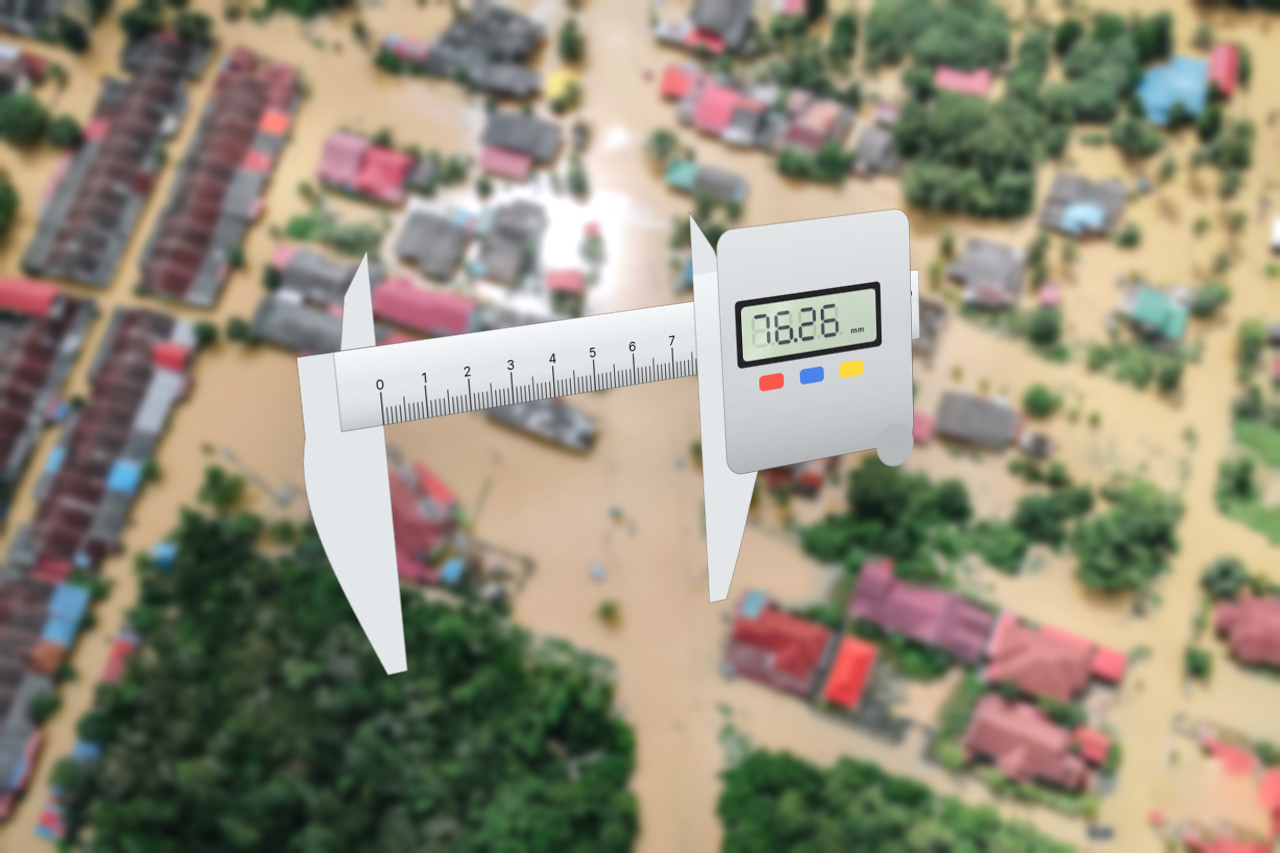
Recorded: 76.26,mm
